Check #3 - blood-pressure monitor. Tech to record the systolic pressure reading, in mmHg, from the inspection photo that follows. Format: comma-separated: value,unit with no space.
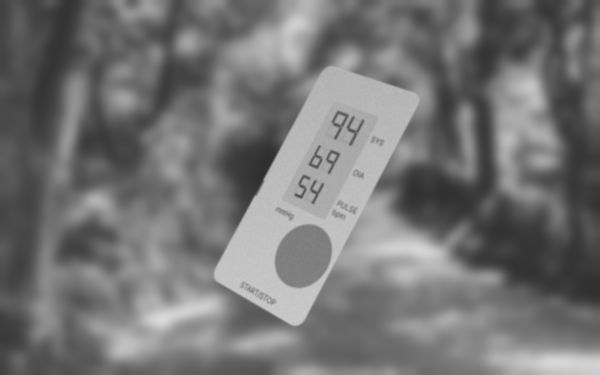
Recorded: 94,mmHg
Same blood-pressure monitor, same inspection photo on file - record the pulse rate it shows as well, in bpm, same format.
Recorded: 54,bpm
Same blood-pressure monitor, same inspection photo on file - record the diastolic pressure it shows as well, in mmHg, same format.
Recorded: 69,mmHg
